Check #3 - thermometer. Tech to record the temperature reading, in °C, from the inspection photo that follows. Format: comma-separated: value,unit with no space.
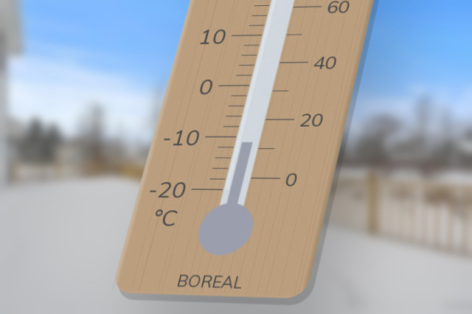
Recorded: -11,°C
